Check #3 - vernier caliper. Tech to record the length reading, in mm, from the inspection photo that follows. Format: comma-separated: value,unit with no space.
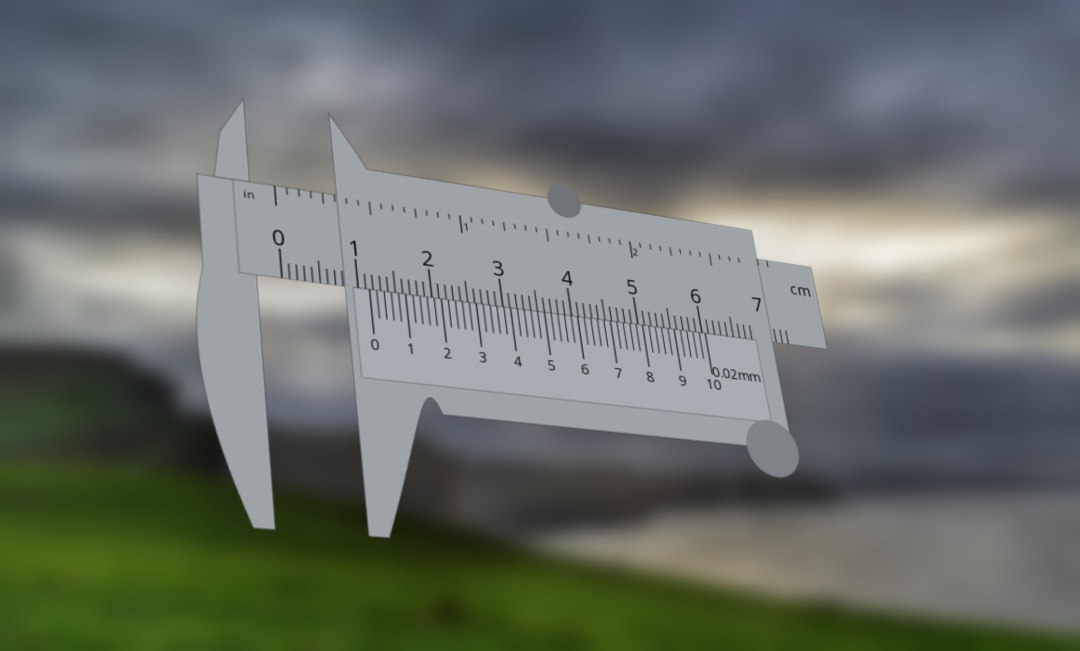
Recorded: 11.5,mm
